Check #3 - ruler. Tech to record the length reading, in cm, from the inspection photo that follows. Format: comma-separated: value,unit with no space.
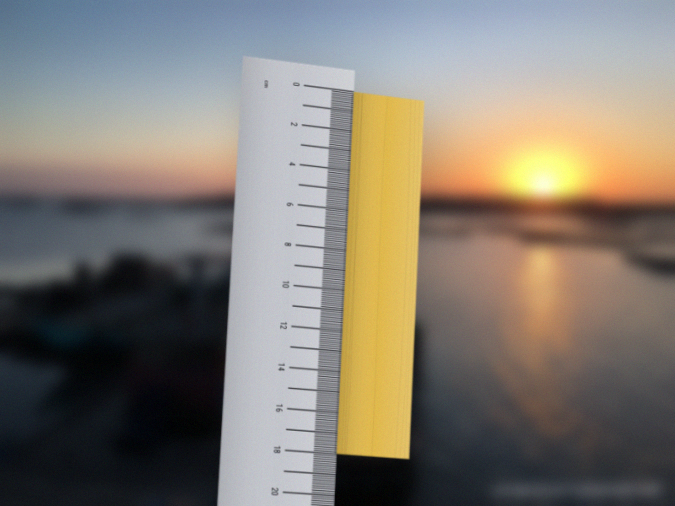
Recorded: 18,cm
